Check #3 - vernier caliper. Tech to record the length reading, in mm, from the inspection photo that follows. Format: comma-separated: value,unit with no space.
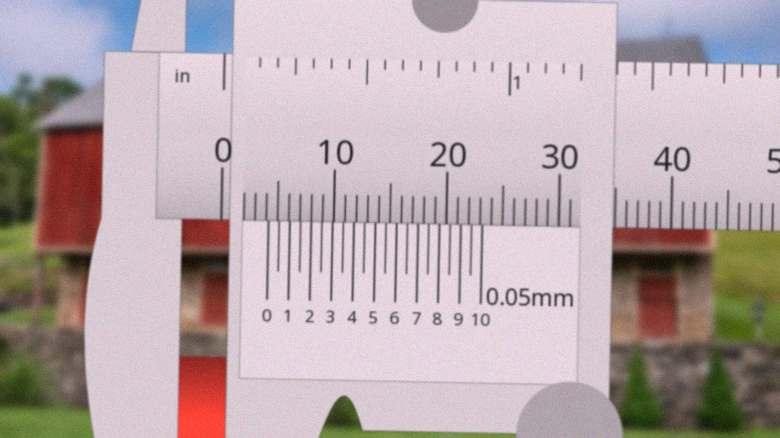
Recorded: 4.2,mm
